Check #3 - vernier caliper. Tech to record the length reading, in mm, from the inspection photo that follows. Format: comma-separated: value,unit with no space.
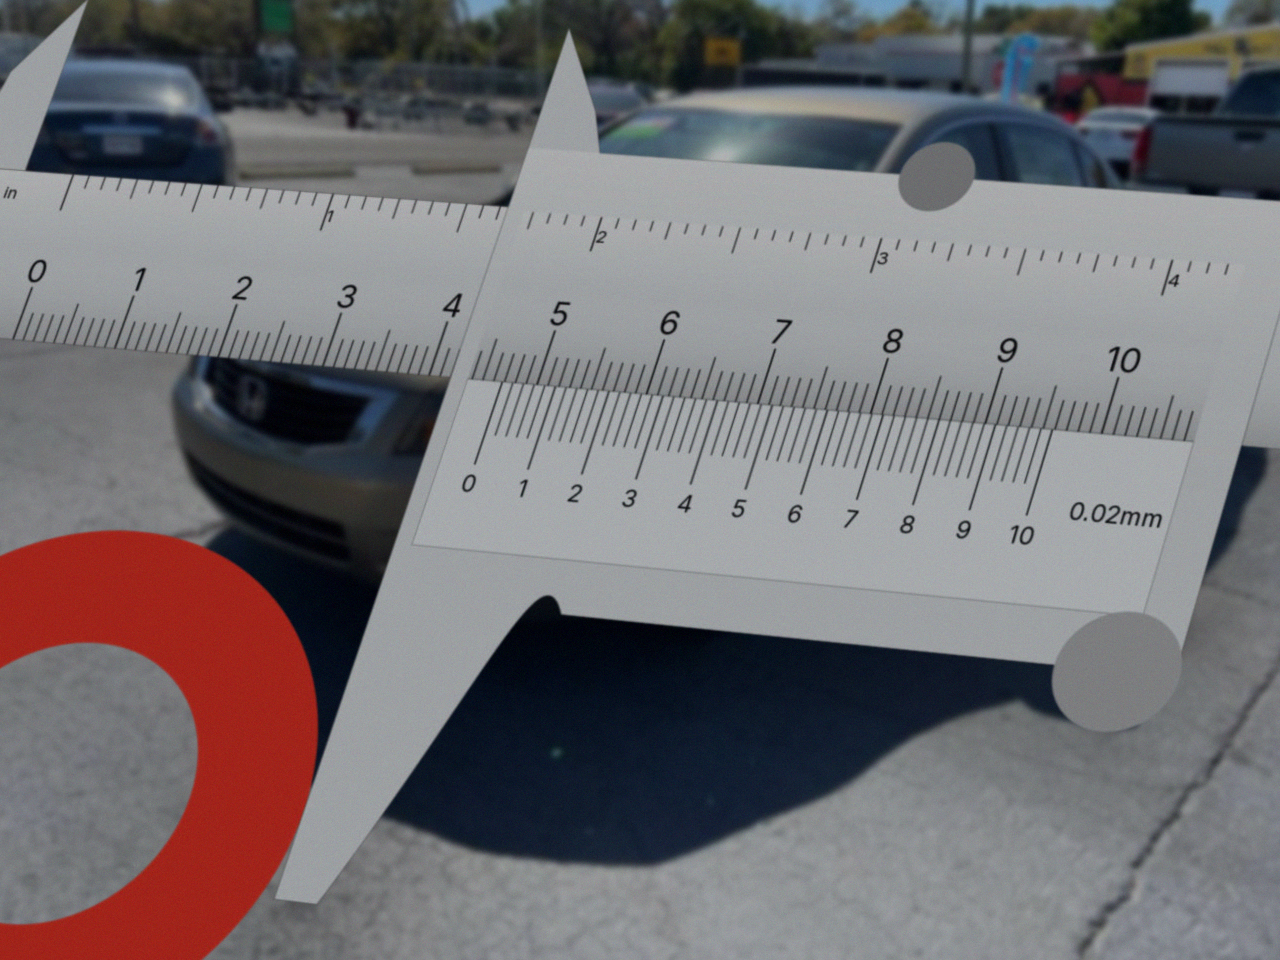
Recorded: 46.8,mm
